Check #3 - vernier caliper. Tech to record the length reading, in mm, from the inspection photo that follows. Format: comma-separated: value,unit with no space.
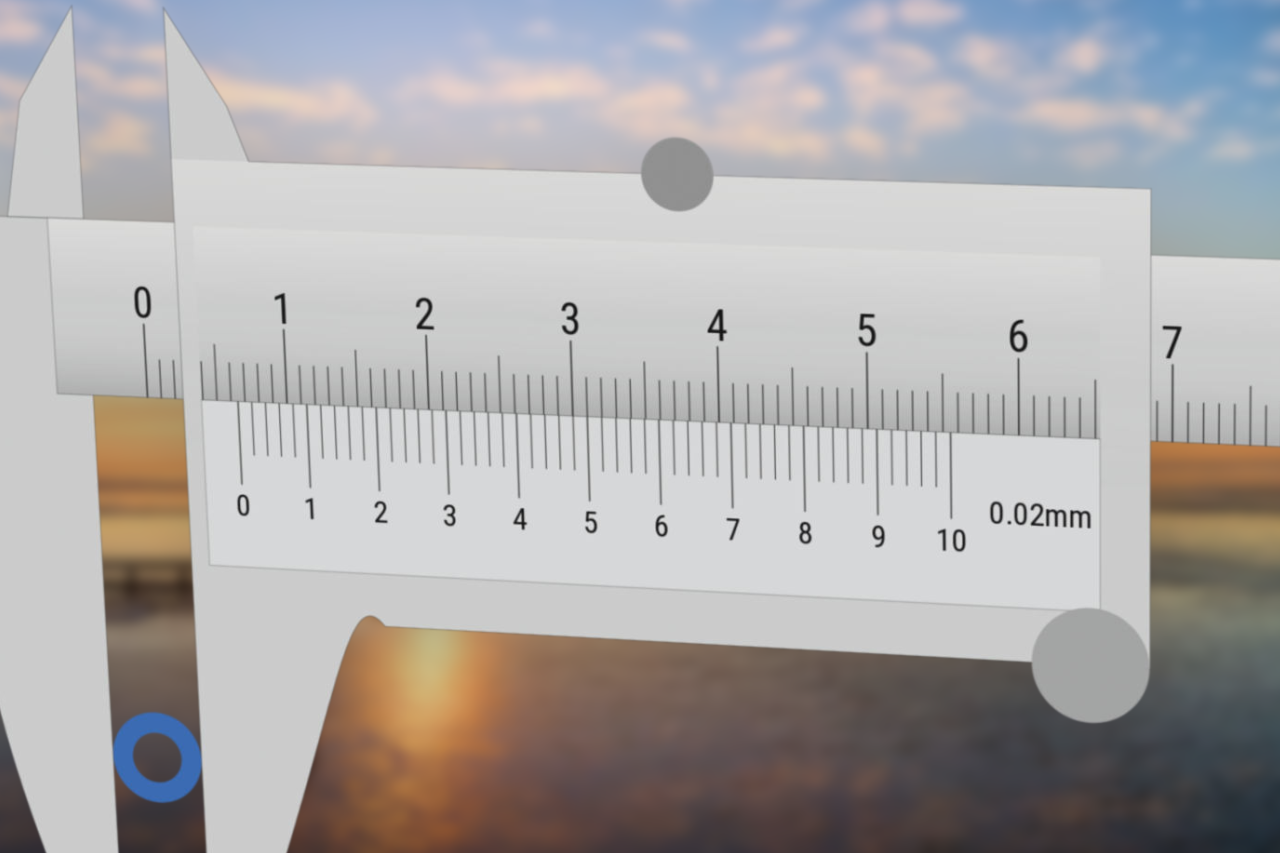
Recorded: 6.5,mm
